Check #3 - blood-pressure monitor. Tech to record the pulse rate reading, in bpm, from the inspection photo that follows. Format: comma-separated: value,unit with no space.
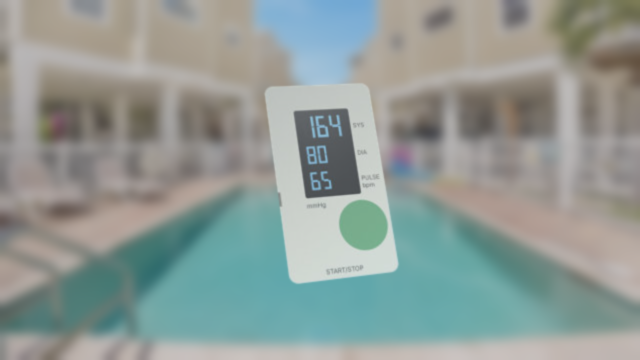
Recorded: 65,bpm
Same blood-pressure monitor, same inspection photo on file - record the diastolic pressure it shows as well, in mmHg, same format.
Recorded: 80,mmHg
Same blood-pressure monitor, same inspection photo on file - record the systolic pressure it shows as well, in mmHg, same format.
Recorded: 164,mmHg
